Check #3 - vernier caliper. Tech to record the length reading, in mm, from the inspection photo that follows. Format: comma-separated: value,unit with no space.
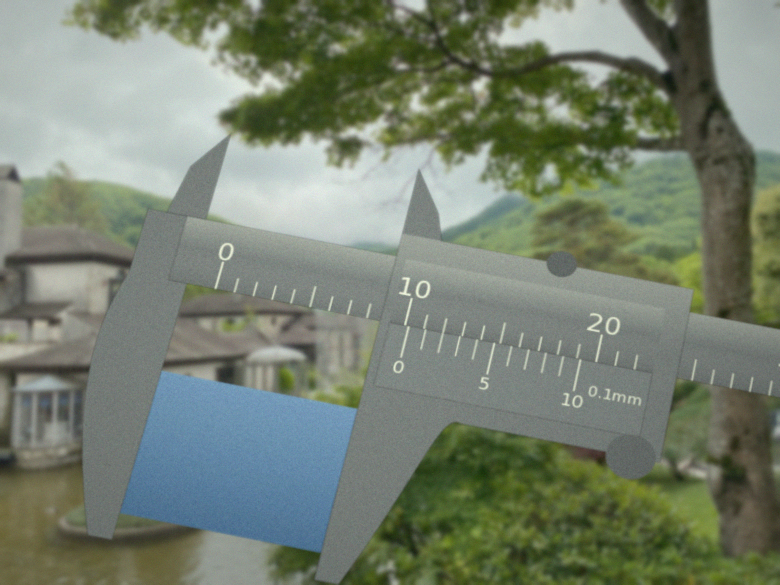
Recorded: 10.2,mm
